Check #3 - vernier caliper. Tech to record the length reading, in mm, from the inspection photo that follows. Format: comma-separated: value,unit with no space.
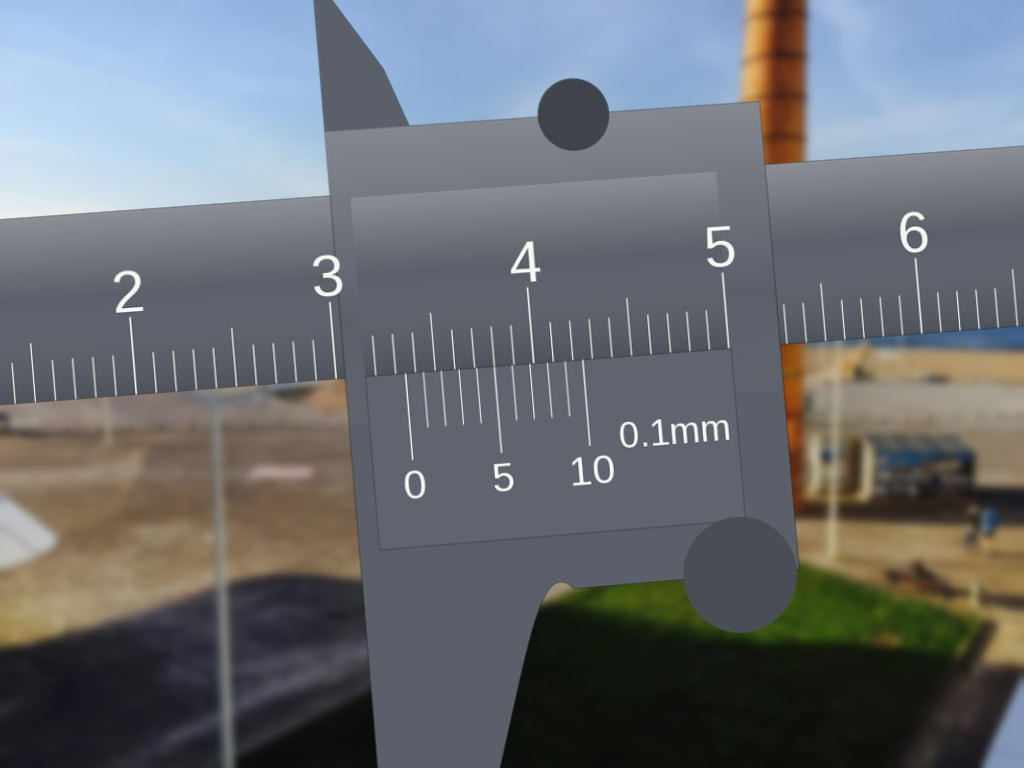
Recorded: 33.5,mm
